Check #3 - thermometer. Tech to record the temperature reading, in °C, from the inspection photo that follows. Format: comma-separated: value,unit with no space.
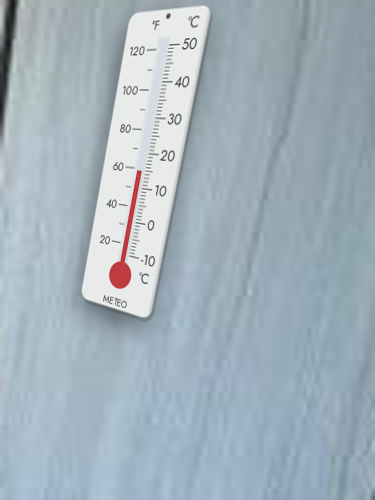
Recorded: 15,°C
